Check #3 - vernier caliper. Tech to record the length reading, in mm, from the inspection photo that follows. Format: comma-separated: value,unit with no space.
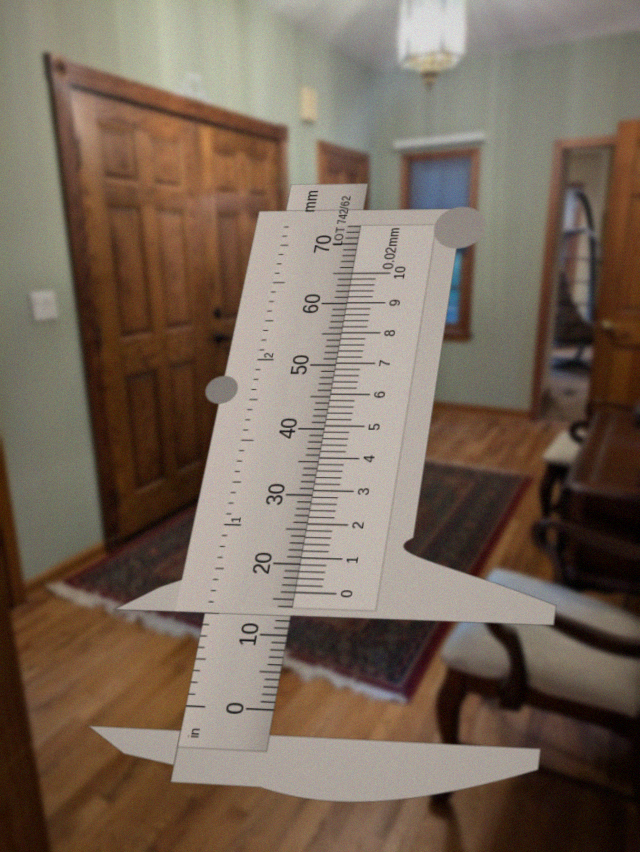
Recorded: 16.0,mm
